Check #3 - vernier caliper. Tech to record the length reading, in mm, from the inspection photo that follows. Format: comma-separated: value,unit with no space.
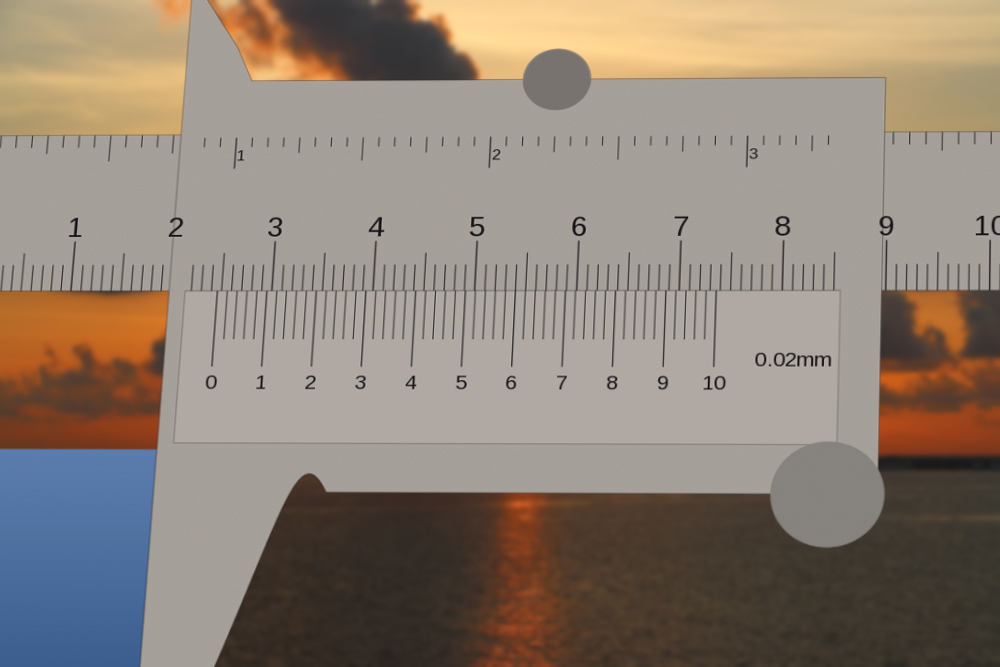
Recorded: 24.6,mm
